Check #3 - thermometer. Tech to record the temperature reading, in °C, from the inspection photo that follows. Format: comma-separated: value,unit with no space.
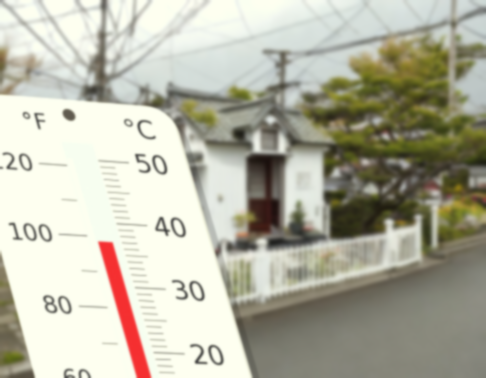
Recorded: 37,°C
